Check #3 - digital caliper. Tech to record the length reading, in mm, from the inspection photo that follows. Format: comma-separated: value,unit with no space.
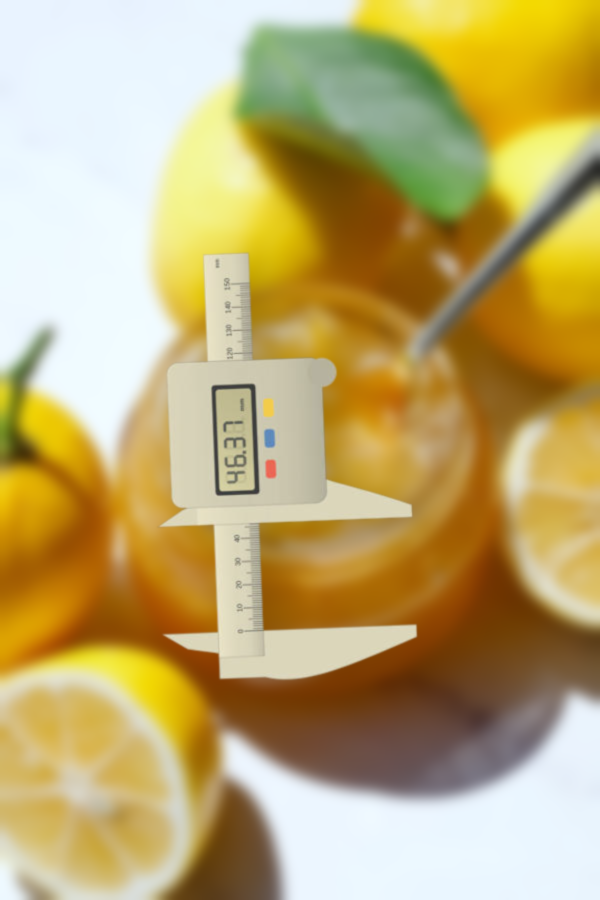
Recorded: 46.37,mm
